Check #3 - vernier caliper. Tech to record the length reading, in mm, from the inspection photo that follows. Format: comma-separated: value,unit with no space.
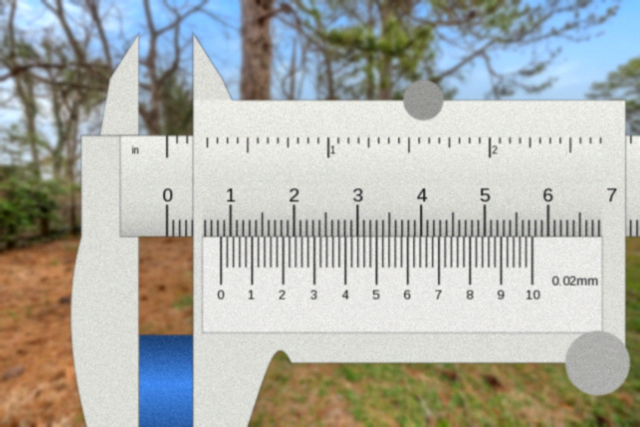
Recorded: 8.5,mm
